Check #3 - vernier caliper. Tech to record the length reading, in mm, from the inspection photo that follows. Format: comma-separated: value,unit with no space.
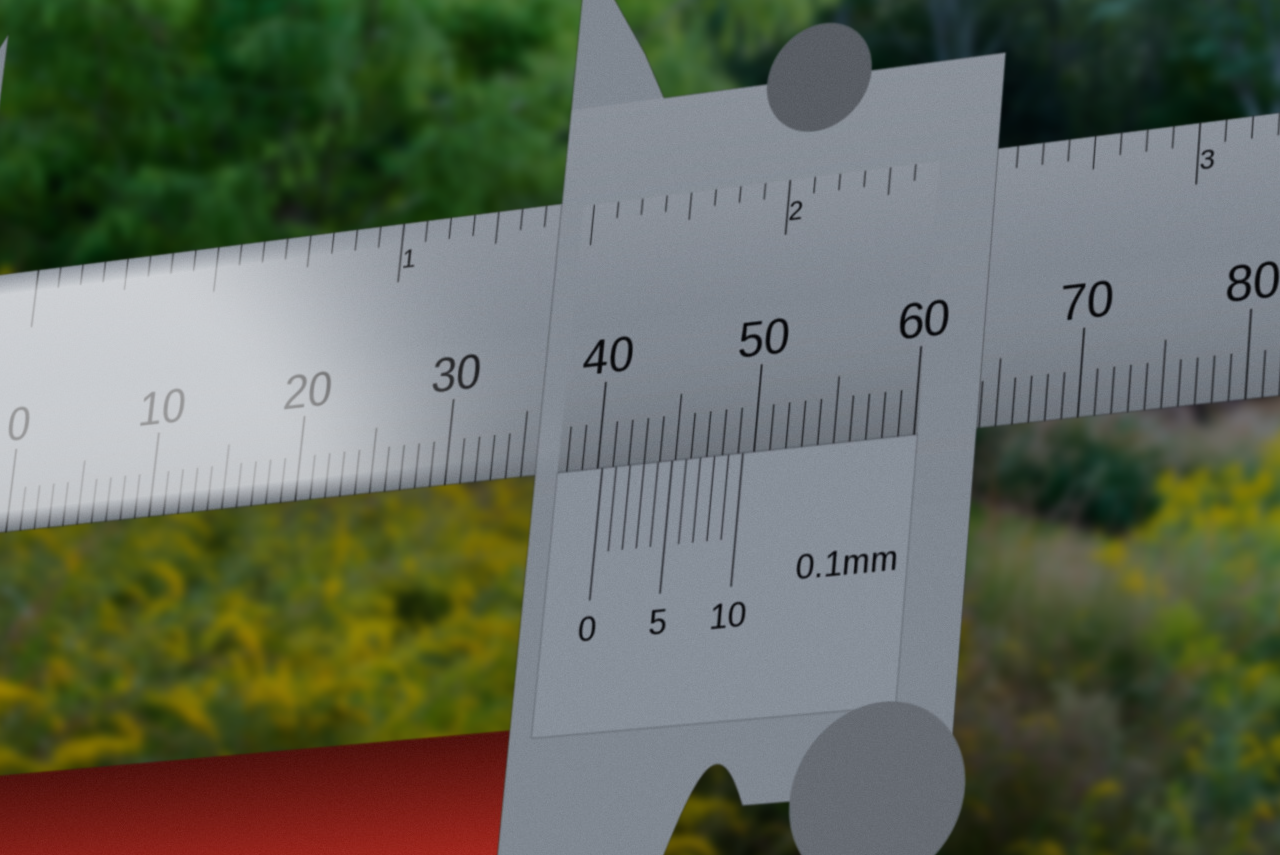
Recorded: 40.3,mm
